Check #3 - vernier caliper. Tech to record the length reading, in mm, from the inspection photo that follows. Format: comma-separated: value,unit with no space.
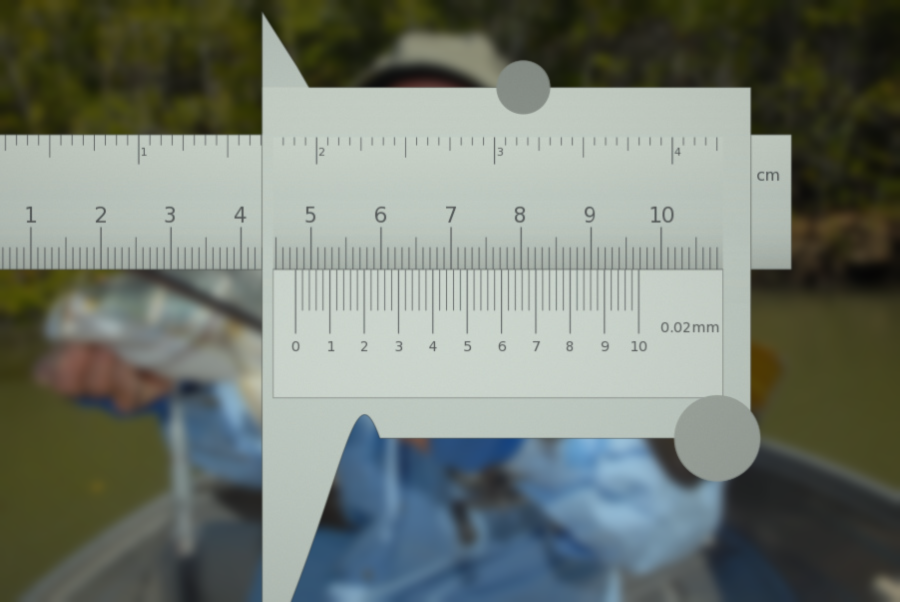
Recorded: 47.8,mm
